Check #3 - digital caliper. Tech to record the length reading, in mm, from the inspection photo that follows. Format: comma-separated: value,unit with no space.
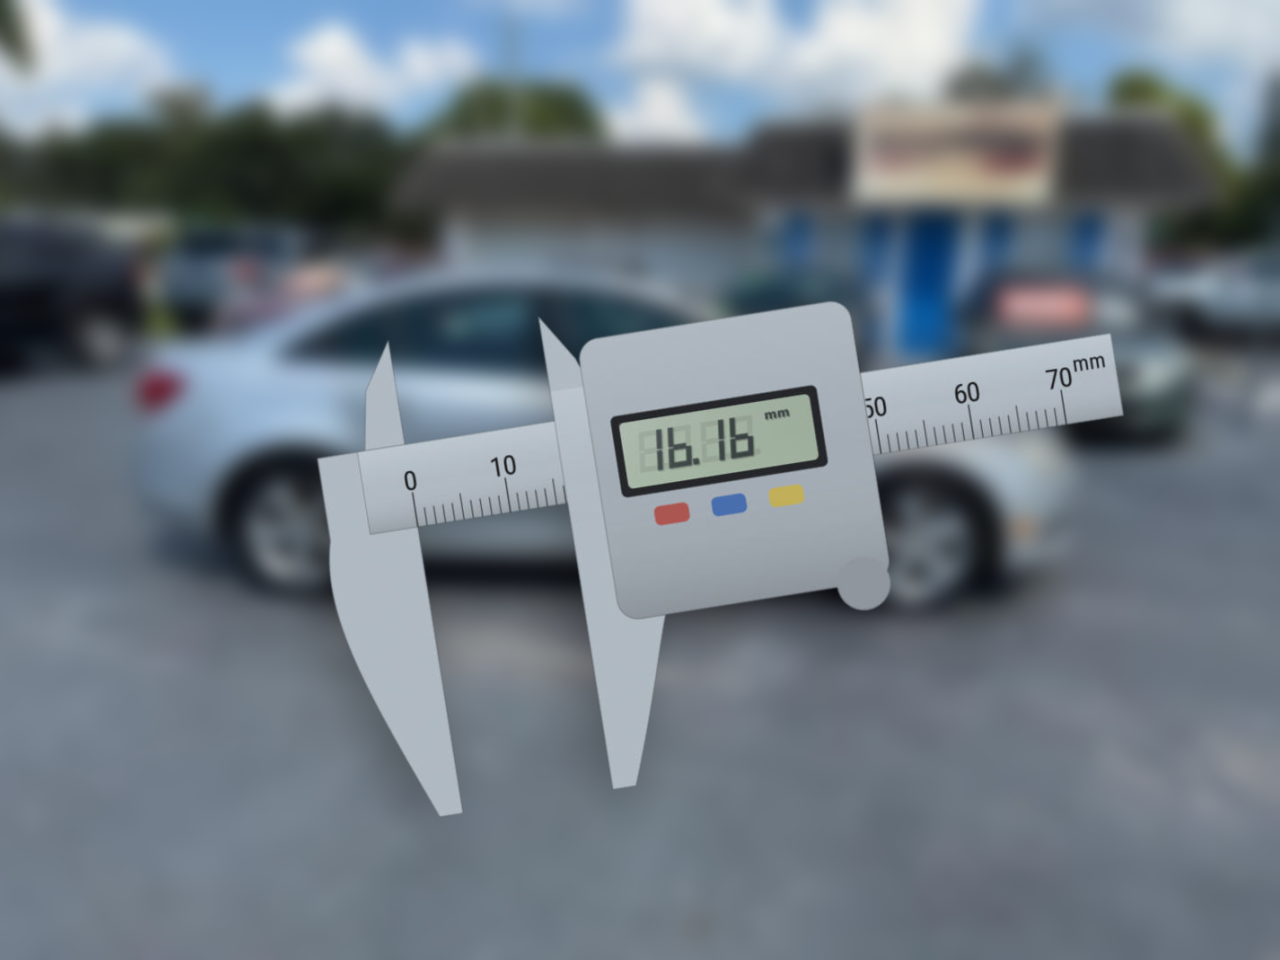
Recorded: 16.16,mm
